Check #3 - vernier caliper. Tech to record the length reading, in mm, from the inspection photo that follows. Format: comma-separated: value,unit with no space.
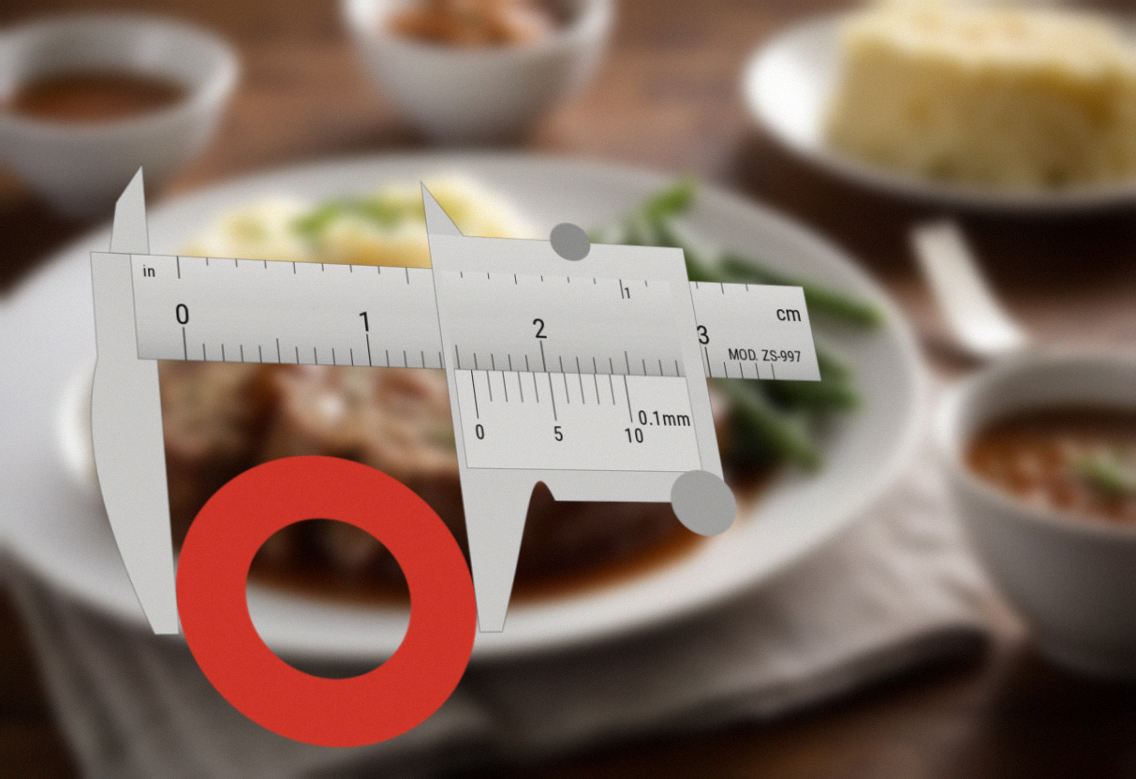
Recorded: 15.7,mm
